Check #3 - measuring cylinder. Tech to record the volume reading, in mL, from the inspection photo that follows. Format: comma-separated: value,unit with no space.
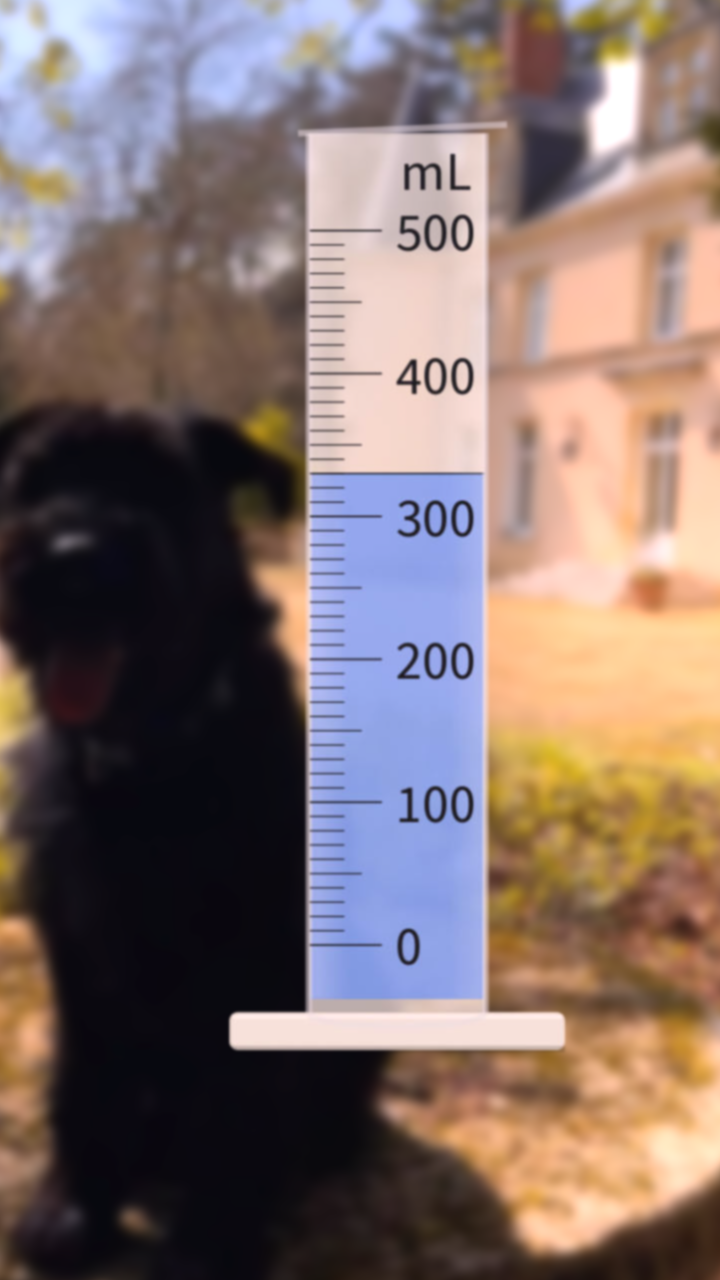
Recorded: 330,mL
